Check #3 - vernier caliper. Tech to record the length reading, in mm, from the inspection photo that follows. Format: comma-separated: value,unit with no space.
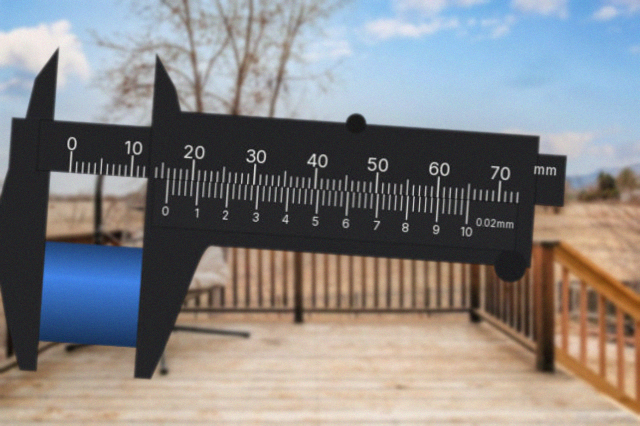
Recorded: 16.0,mm
